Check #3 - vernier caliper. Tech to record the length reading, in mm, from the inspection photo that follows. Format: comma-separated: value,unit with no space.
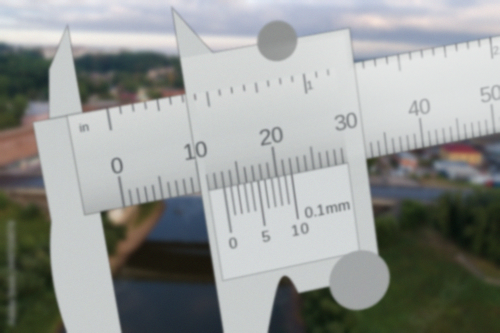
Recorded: 13.0,mm
